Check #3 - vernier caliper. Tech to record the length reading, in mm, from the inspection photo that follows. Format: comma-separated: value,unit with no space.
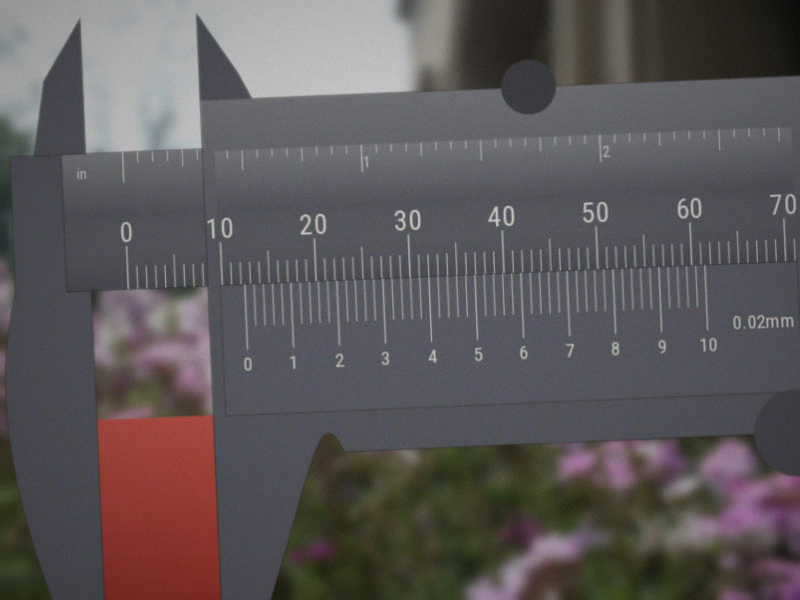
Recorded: 12.4,mm
